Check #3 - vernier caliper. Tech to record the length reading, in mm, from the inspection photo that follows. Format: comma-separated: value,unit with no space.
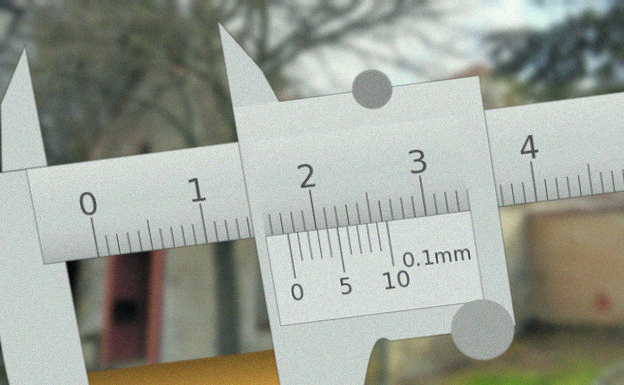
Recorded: 17.4,mm
